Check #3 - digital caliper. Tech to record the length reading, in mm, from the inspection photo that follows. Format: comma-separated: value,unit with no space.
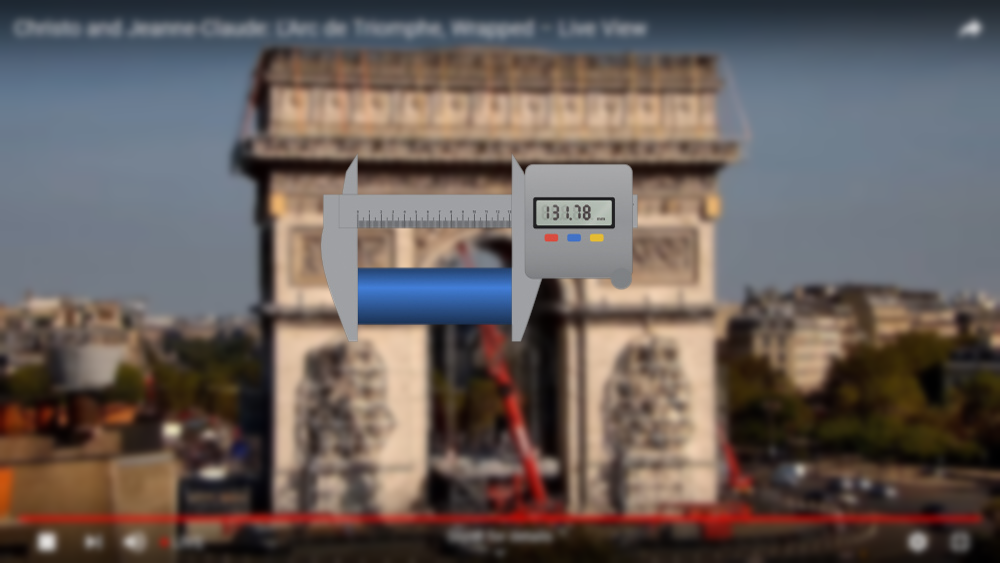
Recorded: 131.78,mm
